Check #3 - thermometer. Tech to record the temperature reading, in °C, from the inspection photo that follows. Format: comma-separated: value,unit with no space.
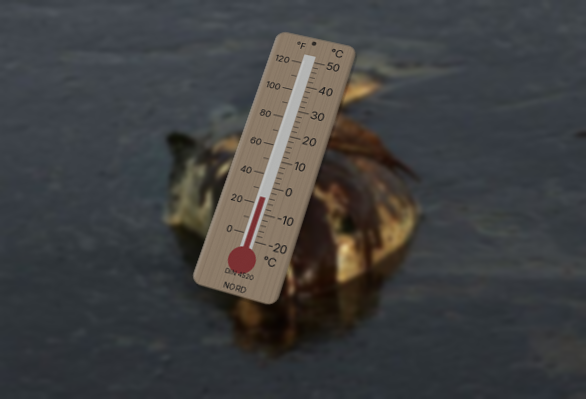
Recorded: -4,°C
